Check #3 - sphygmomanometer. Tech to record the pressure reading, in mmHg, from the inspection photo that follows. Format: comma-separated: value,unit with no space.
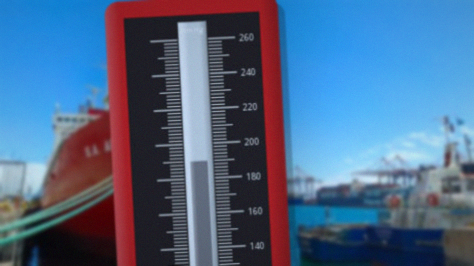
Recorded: 190,mmHg
